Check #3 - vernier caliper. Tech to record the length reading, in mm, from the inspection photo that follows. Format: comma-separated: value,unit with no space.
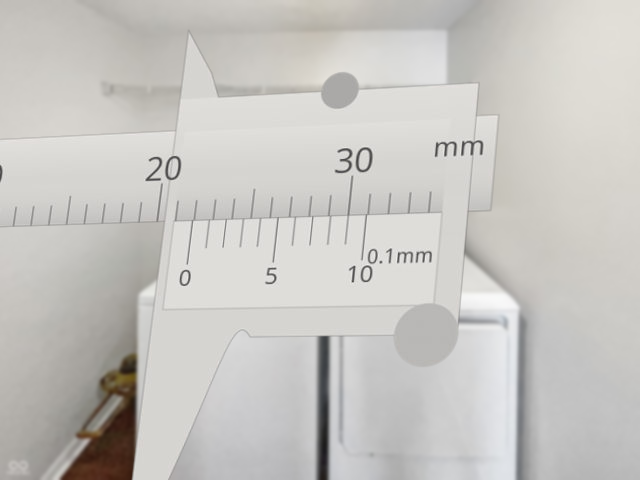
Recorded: 21.9,mm
